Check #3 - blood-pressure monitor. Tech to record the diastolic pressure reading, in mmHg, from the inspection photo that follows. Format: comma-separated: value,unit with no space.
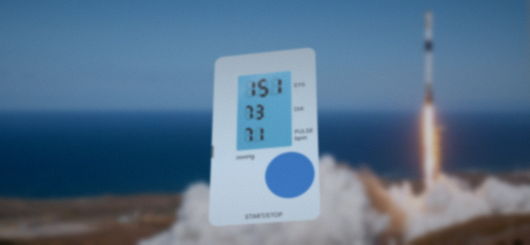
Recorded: 73,mmHg
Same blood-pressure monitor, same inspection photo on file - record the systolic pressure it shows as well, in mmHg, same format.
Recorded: 151,mmHg
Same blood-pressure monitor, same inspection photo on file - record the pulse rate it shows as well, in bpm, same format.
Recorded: 71,bpm
